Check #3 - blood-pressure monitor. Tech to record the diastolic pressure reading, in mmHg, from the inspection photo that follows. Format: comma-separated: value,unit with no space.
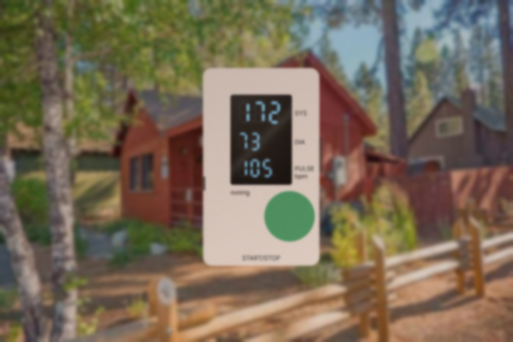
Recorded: 73,mmHg
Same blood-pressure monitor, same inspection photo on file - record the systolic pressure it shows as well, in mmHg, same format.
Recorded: 172,mmHg
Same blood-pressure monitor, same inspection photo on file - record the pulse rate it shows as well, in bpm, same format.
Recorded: 105,bpm
